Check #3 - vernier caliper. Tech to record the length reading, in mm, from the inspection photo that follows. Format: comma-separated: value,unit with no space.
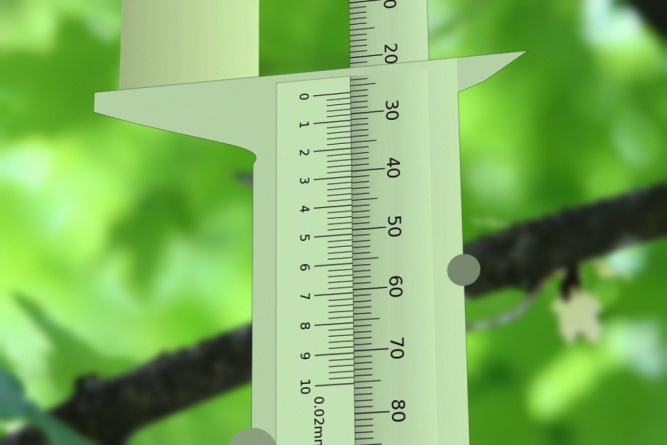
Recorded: 26.2,mm
